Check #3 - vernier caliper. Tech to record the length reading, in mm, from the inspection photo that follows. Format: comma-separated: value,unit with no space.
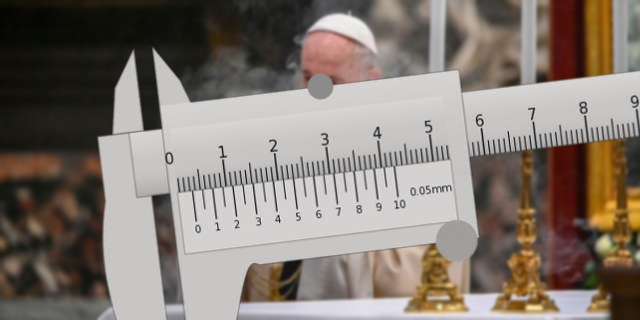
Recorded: 3.5,mm
